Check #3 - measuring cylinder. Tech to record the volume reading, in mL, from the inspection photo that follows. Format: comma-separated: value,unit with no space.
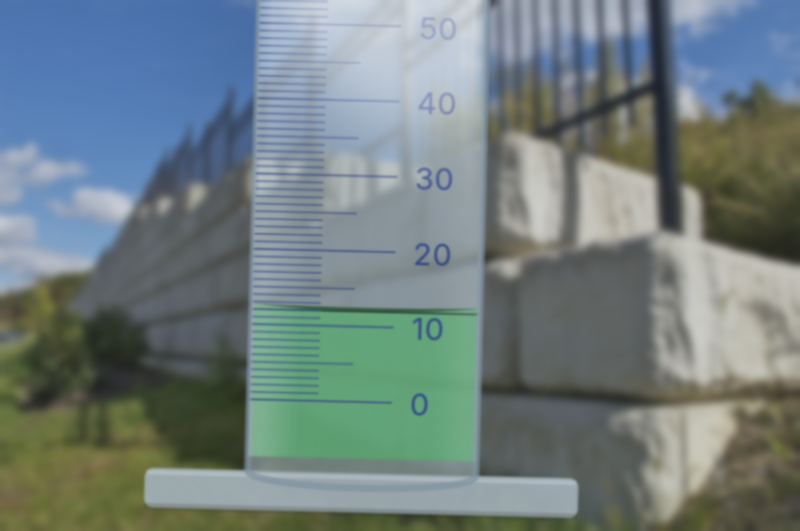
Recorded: 12,mL
